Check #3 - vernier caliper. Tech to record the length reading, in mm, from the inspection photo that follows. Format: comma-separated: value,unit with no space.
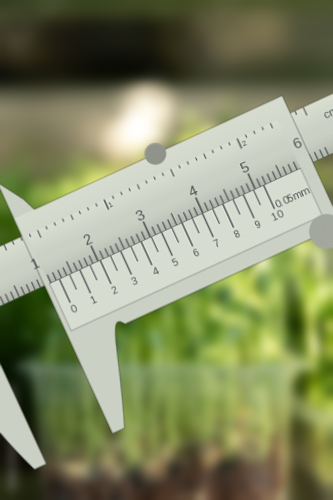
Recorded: 12.6,mm
